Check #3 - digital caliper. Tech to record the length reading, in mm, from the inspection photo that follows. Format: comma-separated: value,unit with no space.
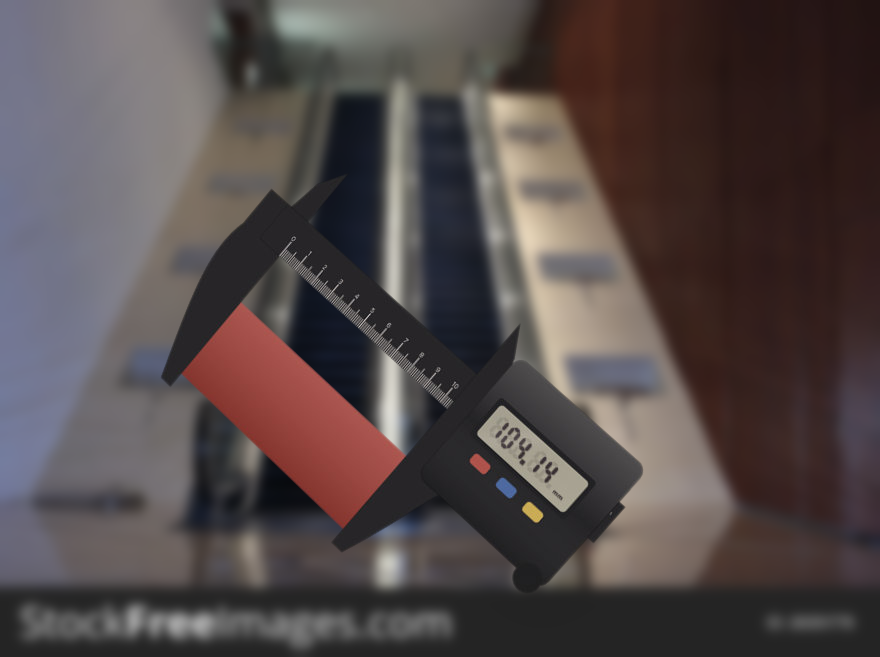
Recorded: 104.14,mm
